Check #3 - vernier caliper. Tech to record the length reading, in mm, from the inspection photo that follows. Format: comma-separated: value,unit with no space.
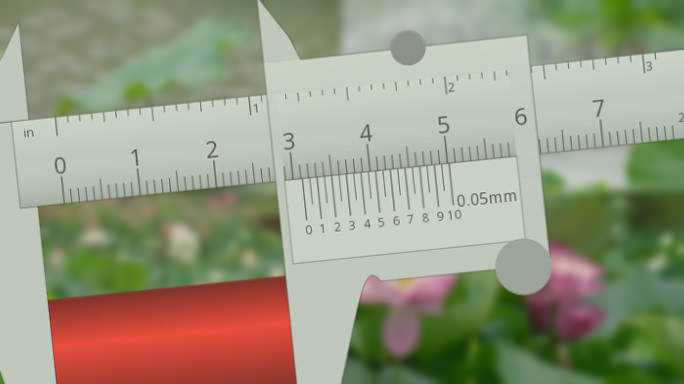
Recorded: 31.2,mm
